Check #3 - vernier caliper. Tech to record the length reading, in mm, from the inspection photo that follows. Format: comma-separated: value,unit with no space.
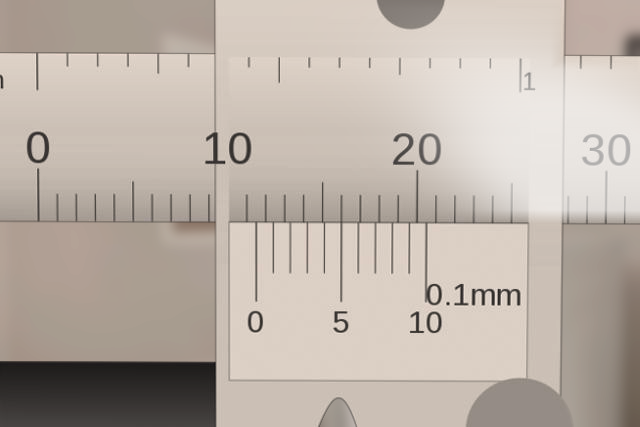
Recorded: 11.5,mm
